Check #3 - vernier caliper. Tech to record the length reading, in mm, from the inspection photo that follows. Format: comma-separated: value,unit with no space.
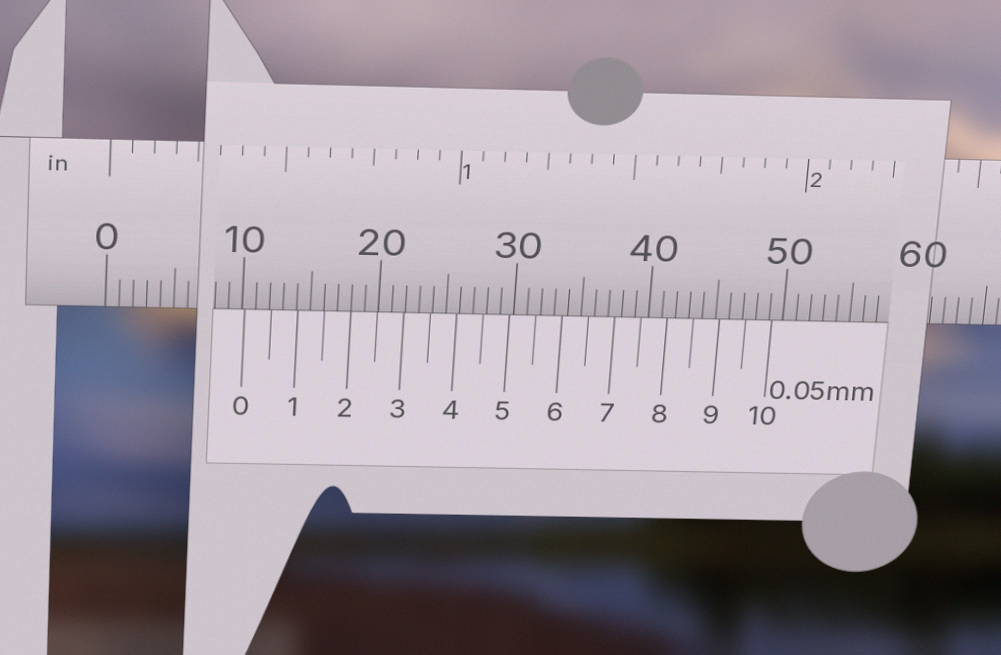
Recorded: 10.2,mm
